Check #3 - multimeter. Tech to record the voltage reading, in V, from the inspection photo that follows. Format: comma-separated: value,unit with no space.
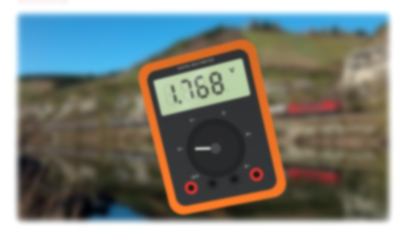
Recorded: 1.768,V
